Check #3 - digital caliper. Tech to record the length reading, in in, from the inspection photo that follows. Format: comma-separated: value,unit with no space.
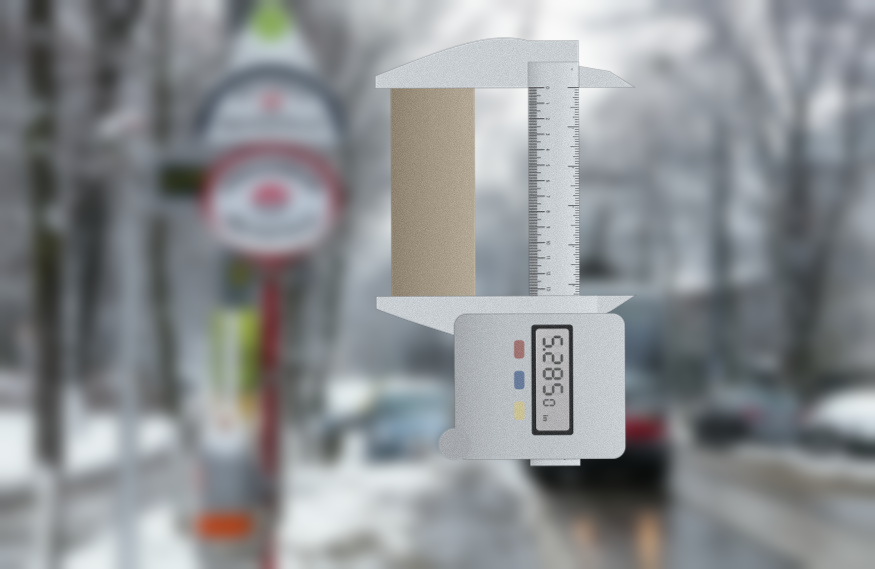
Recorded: 5.2850,in
